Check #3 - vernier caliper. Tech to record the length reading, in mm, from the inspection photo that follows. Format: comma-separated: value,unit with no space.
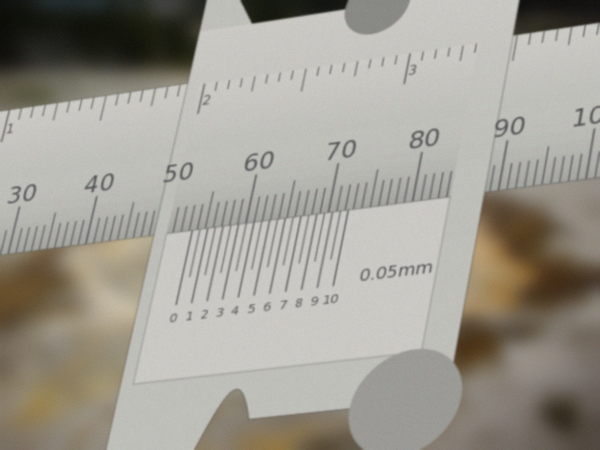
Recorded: 53.4,mm
